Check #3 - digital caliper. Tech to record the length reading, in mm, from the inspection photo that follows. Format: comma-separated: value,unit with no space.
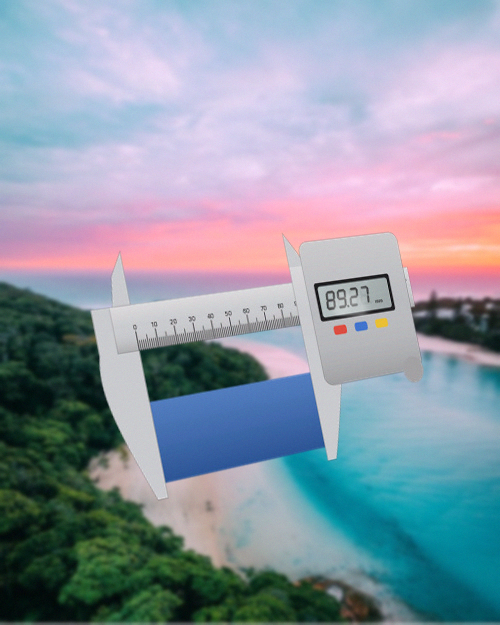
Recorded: 89.27,mm
